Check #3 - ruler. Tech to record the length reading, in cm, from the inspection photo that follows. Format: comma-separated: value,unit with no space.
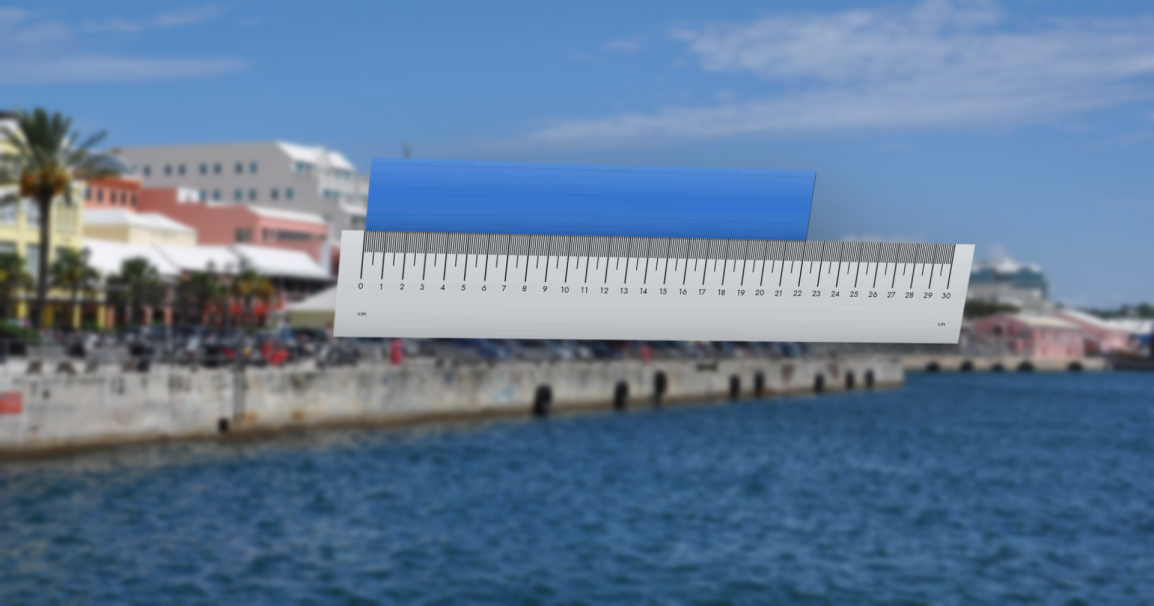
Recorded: 22,cm
